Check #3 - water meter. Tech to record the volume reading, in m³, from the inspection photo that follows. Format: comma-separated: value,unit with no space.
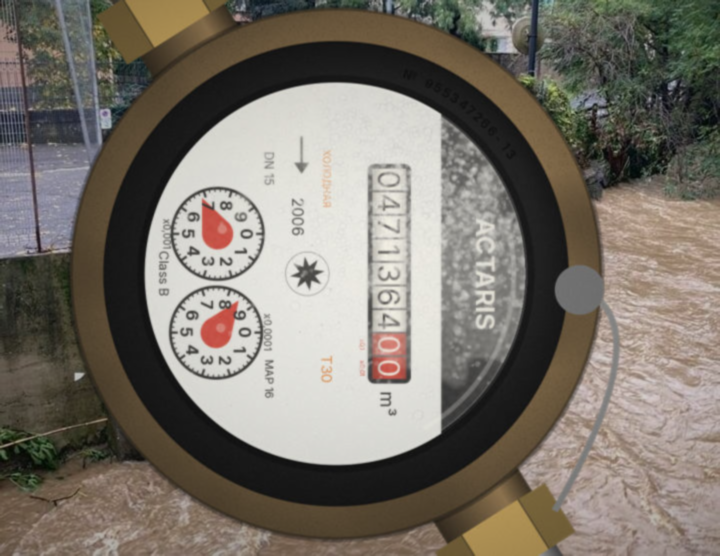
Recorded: 471364.0068,m³
